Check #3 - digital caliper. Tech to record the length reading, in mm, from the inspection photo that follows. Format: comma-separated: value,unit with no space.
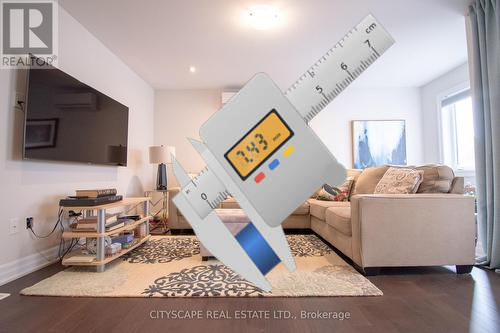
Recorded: 7.43,mm
